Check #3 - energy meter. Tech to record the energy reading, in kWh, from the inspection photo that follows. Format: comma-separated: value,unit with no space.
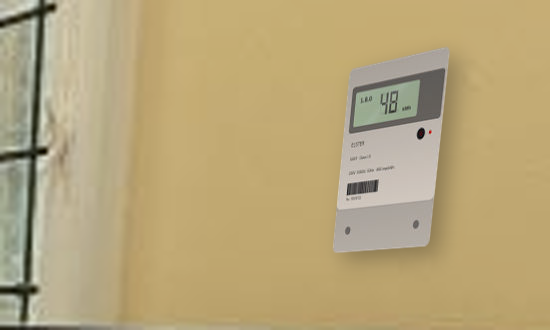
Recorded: 48,kWh
